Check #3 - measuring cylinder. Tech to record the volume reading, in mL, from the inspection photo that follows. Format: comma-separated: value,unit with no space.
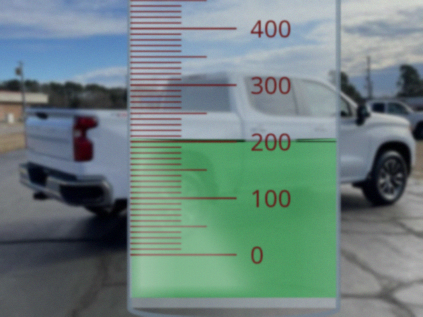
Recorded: 200,mL
